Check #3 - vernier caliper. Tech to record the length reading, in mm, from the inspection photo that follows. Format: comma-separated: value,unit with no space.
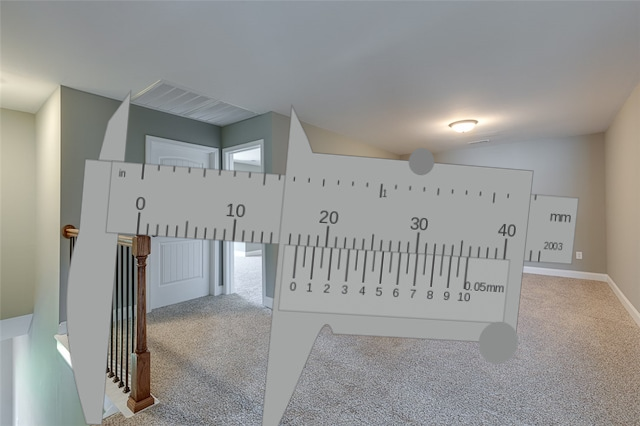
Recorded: 16.8,mm
